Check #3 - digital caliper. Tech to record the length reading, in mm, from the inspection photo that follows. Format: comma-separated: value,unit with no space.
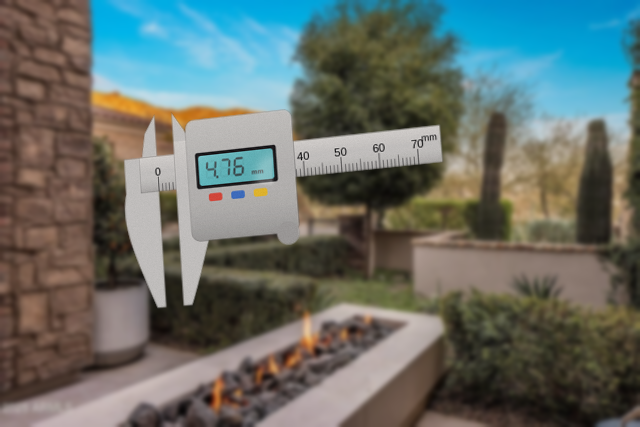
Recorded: 4.76,mm
